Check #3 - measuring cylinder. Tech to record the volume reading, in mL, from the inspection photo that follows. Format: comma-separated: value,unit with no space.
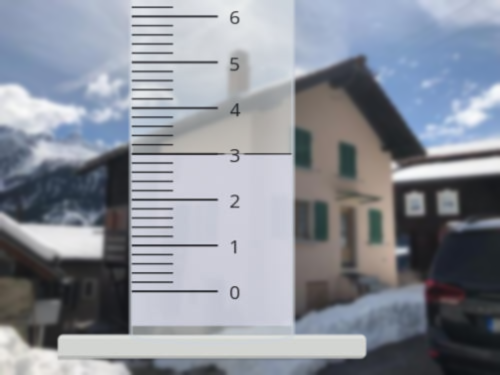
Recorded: 3,mL
